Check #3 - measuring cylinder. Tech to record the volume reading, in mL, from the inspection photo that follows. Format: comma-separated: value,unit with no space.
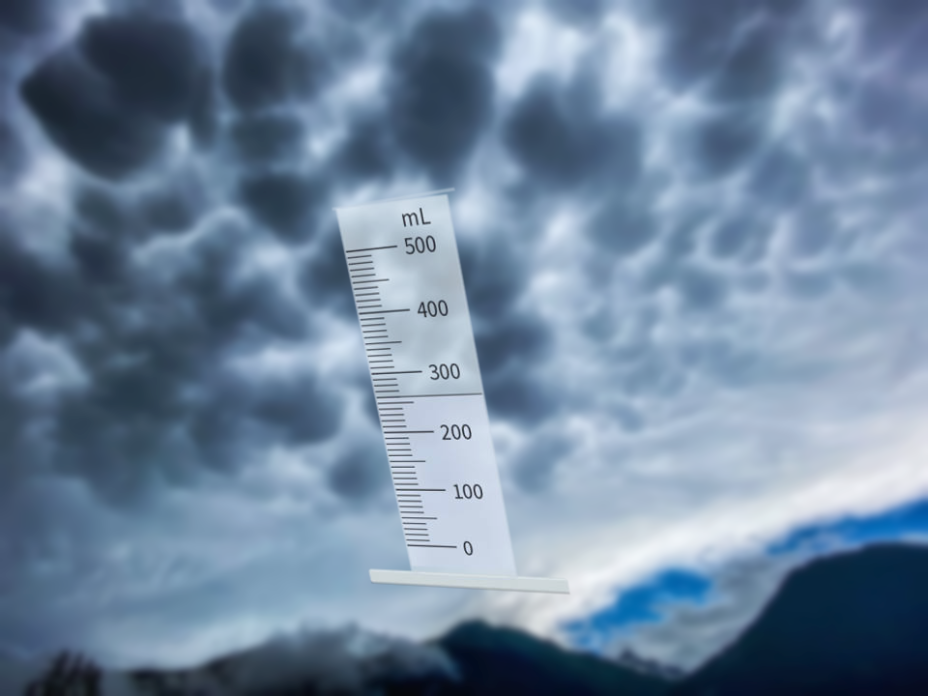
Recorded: 260,mL
